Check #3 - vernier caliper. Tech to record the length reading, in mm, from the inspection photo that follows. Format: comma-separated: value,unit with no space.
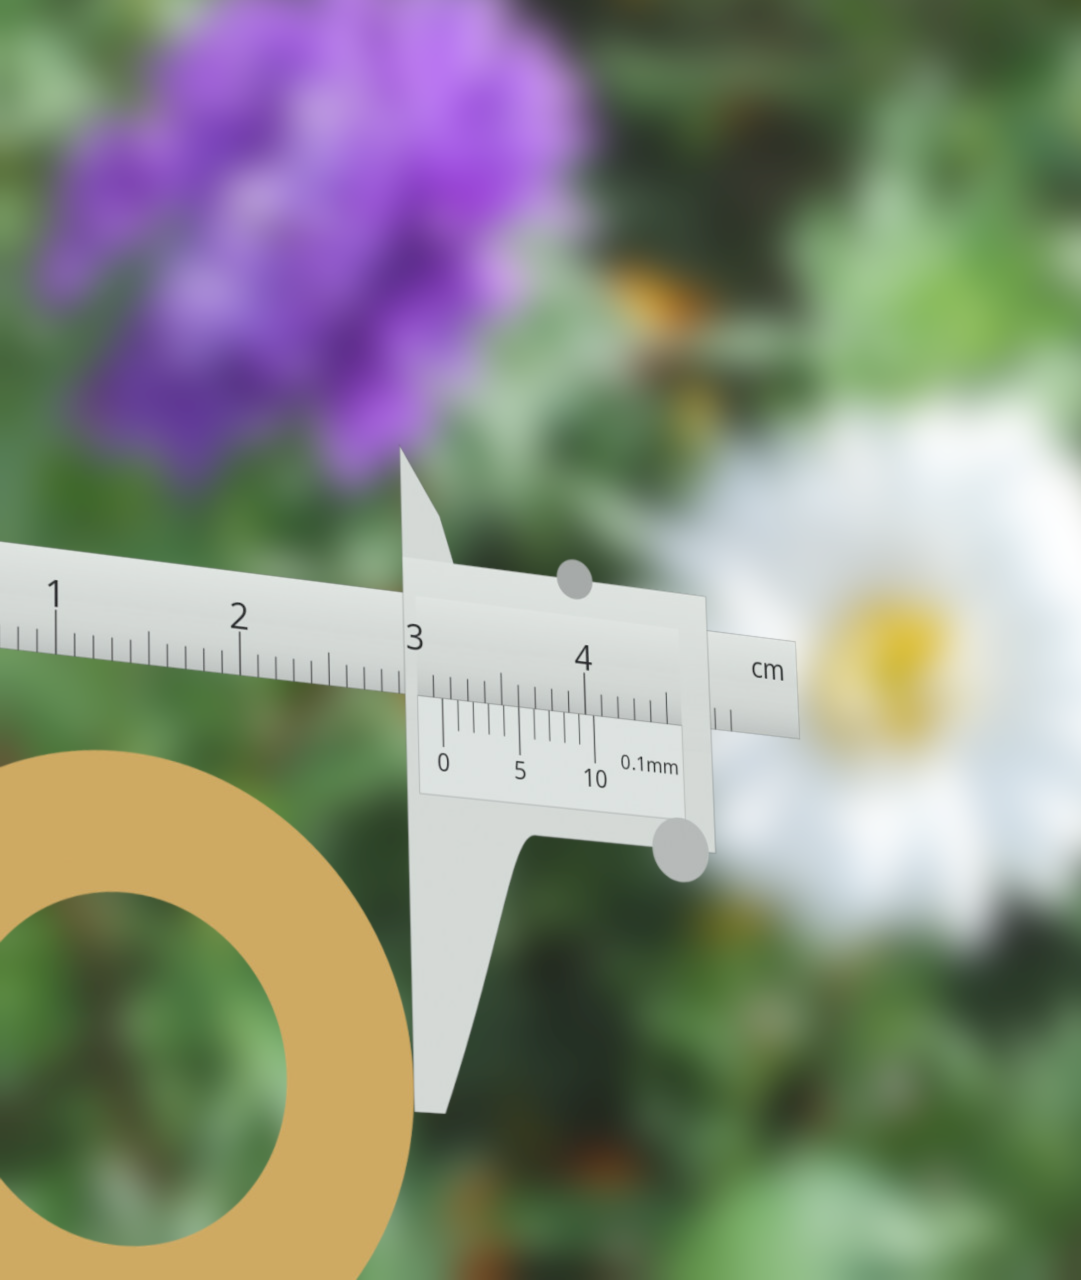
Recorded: 31.5,mm
